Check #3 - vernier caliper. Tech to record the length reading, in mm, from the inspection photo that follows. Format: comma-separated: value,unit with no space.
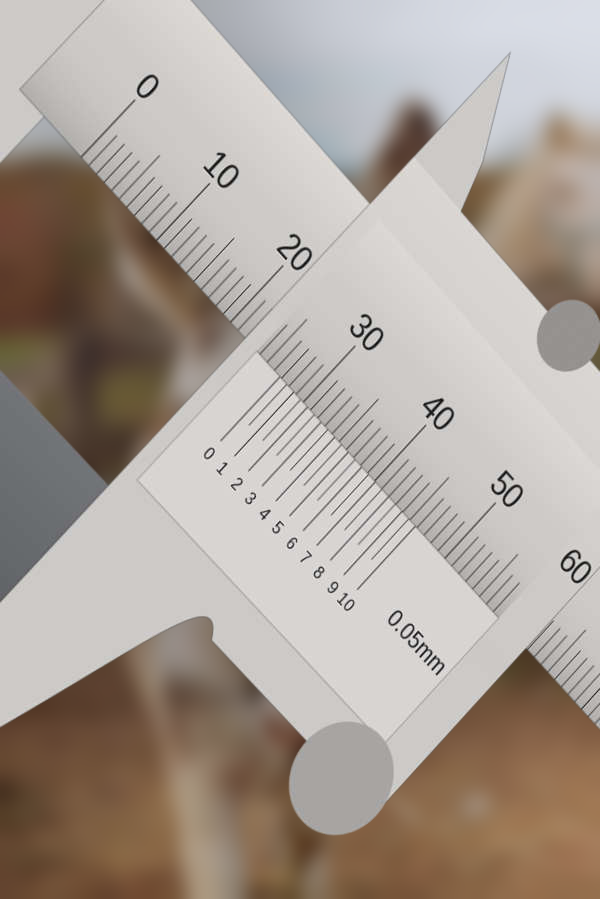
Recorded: 26.8,mm
